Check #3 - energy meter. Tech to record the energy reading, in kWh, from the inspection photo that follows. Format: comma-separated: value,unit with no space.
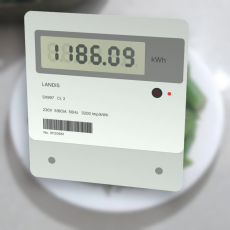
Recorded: 1186.09,kWh
